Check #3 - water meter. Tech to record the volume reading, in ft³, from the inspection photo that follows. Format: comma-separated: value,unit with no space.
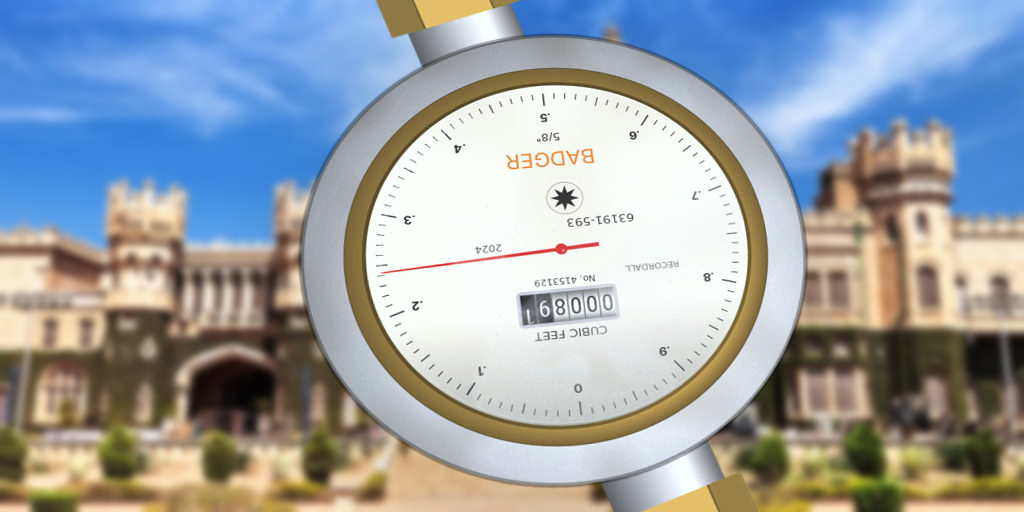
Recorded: 891.24,ft³
